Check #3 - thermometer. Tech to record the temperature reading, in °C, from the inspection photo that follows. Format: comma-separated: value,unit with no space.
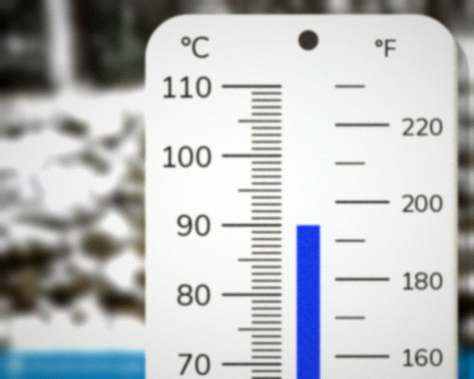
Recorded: 90,°C
